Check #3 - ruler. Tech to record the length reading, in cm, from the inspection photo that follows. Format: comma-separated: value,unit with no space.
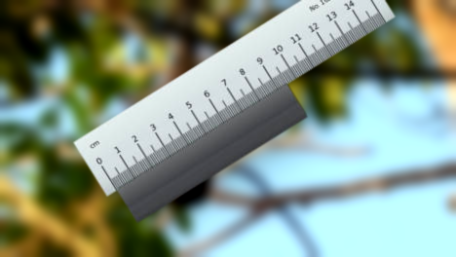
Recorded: 9.5,cm
